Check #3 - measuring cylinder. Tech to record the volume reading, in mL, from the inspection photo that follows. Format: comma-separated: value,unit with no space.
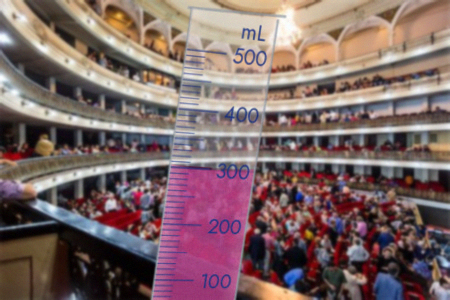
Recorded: 300,mL
